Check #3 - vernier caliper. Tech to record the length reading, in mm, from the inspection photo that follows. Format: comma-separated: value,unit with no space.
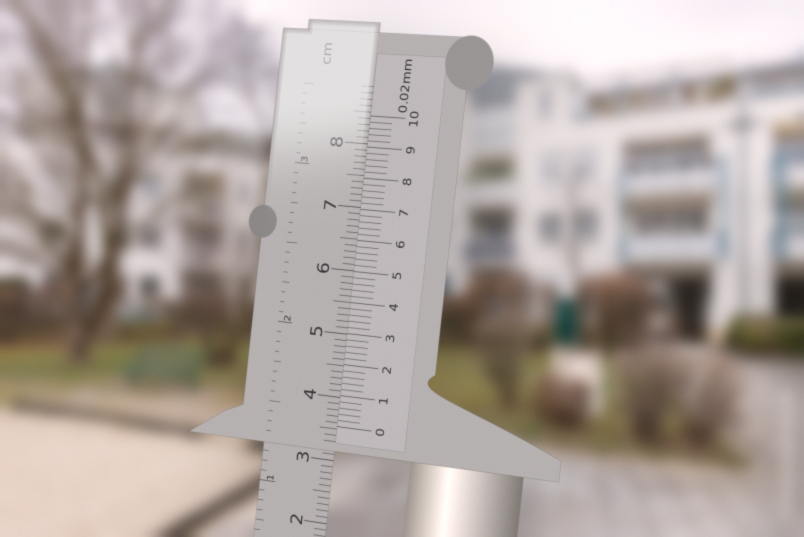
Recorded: 35.4,mm
